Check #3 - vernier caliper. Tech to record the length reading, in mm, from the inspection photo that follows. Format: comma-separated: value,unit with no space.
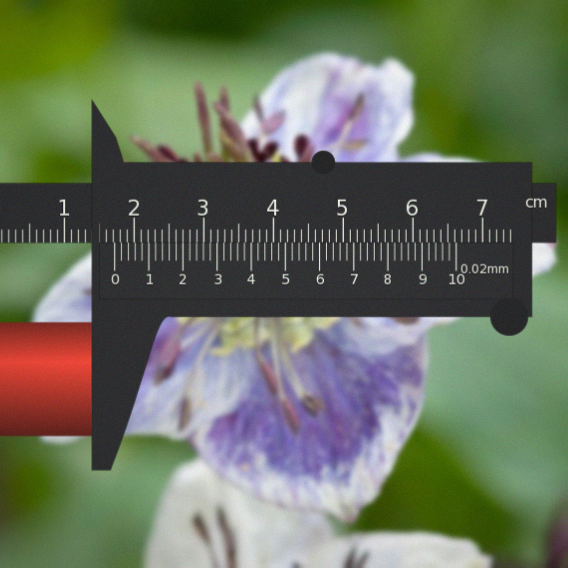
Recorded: 17.2,mm
